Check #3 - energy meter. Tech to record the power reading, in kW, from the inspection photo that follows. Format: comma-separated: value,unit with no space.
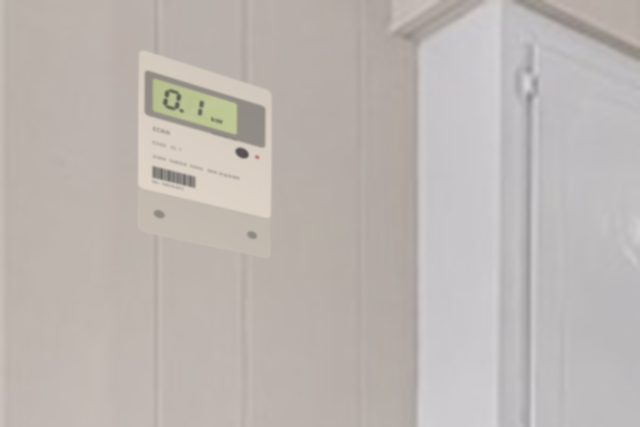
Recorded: 0.1,kW
